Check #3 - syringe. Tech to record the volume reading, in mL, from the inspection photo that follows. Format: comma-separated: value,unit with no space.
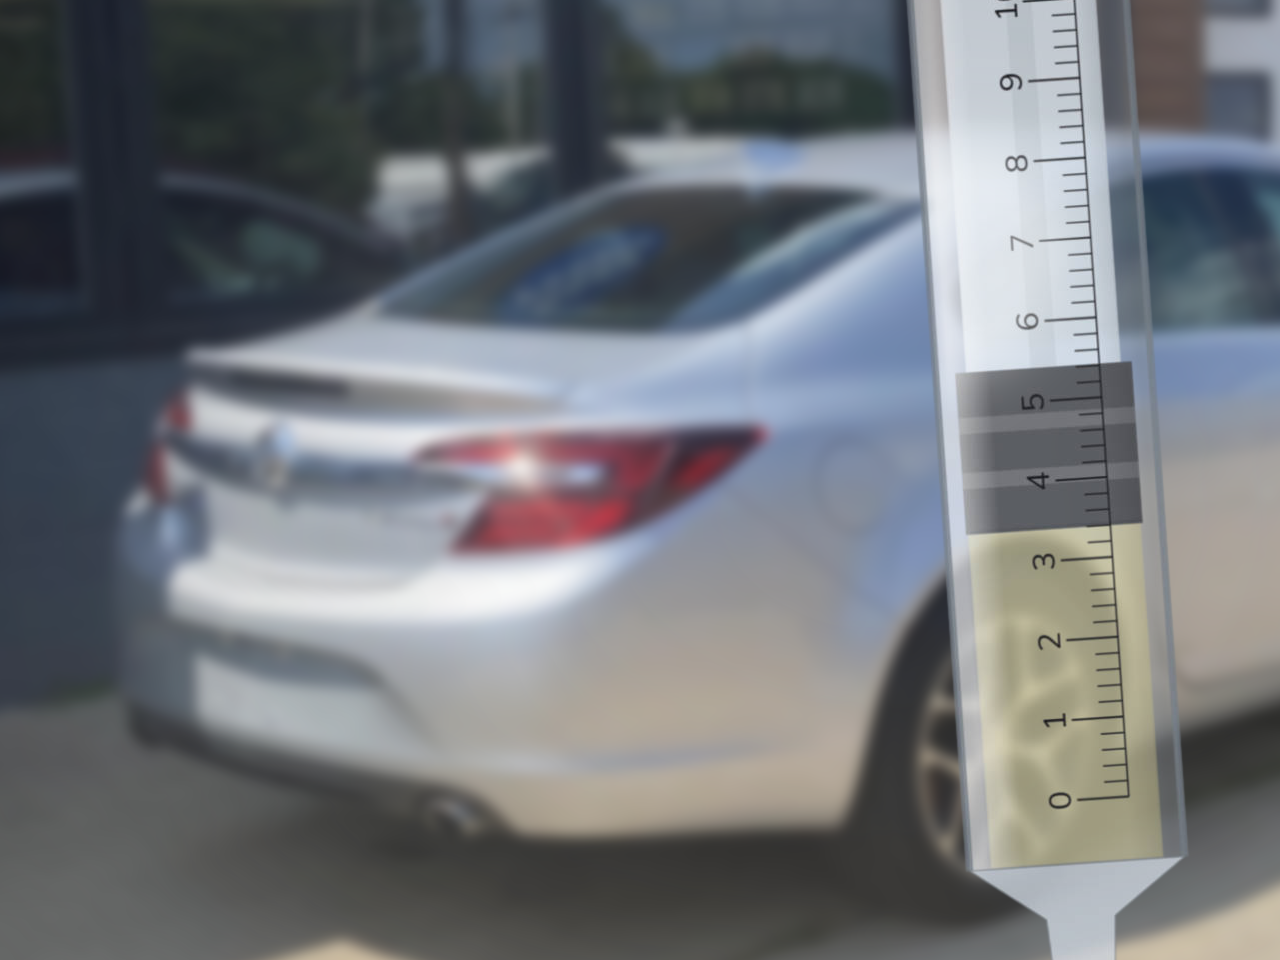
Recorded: 3.4,mL
